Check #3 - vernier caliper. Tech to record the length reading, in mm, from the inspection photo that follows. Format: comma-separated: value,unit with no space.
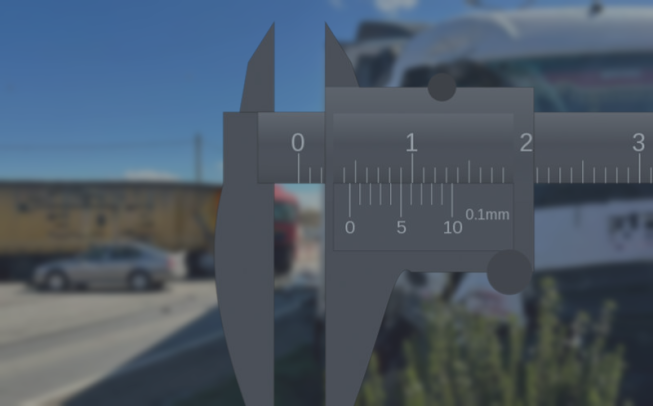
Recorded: 4.5,mm
